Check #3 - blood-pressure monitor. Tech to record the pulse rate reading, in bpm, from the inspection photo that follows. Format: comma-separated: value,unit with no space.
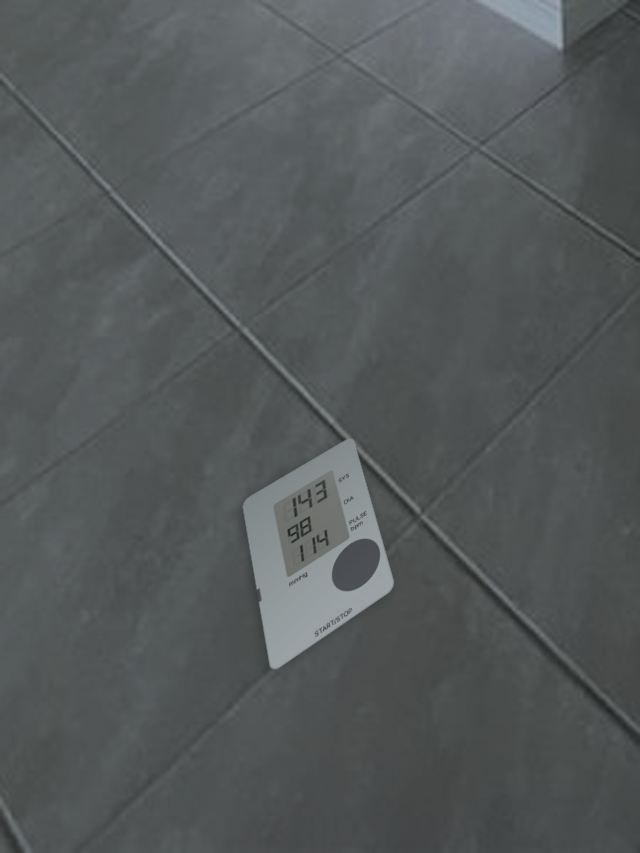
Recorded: 114,bpm
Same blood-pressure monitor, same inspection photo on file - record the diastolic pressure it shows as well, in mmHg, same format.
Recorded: 98,mmHg
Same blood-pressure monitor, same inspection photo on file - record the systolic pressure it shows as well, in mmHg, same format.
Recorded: 143,mmHg
